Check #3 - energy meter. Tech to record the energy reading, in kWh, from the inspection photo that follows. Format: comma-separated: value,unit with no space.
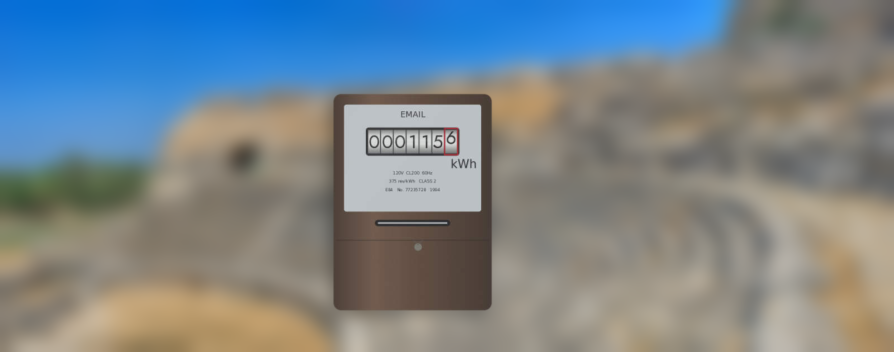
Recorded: 115.6,kWh
